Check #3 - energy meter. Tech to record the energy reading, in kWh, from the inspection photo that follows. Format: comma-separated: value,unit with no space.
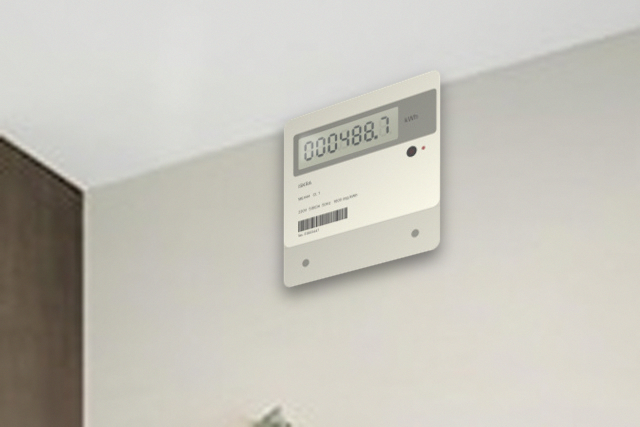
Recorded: 488.7,kWh
